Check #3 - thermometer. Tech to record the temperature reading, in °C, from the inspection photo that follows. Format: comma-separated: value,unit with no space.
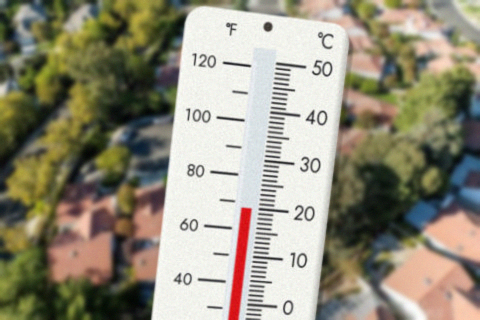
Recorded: 20,°C
